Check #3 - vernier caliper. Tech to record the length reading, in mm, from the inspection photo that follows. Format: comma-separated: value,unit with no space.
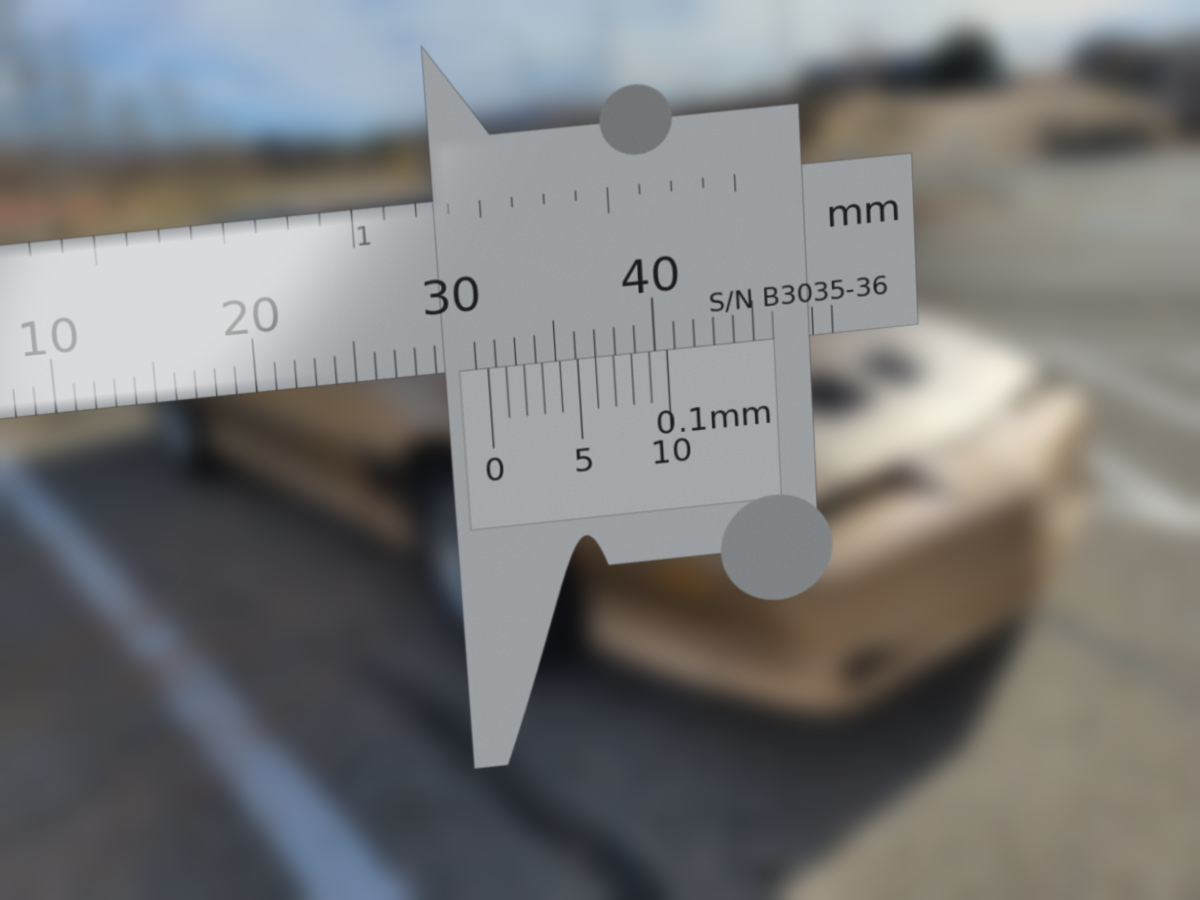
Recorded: 31.6,mm
